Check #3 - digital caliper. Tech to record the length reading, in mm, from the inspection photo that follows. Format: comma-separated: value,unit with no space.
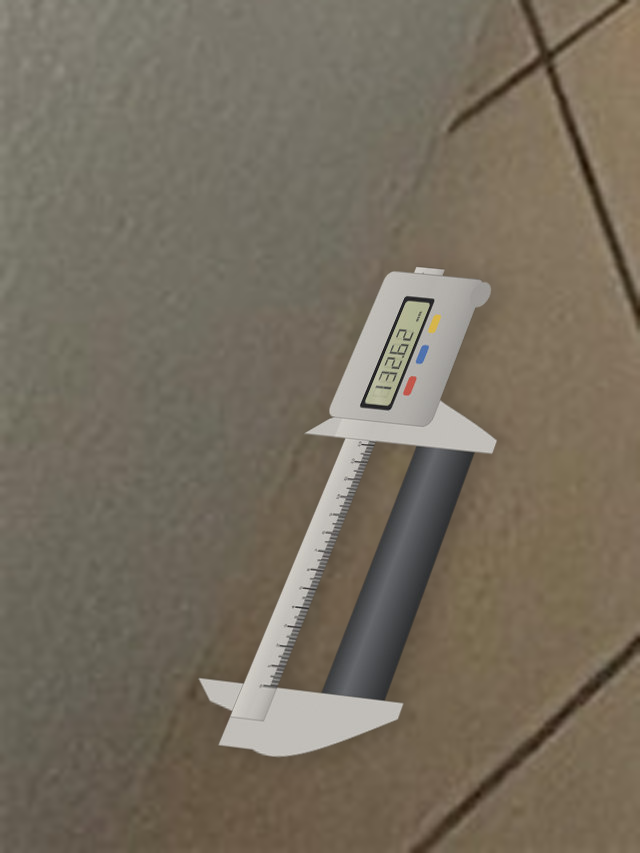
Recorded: 132.62,mm
